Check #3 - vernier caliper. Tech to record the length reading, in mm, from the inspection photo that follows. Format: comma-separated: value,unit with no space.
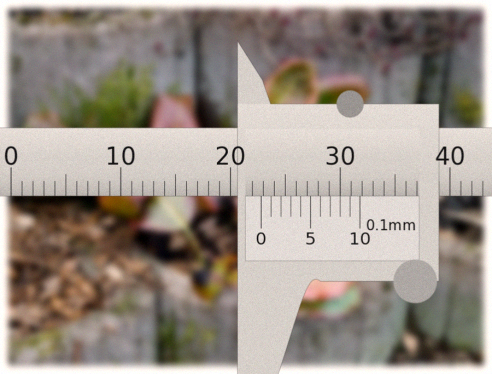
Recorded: 22.8,mm
